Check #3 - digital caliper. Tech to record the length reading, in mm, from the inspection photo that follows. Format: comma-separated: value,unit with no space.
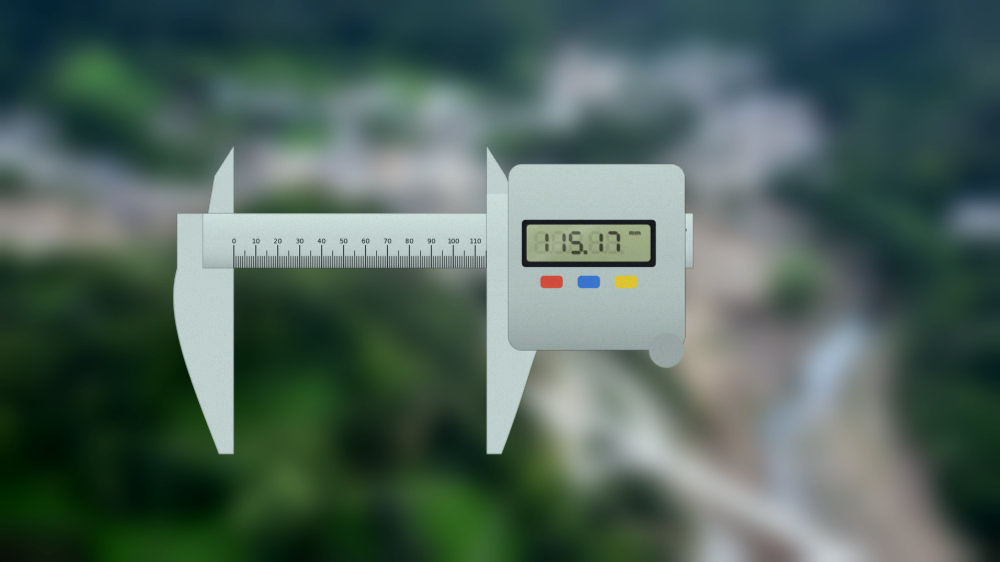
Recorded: 115.17,mm
